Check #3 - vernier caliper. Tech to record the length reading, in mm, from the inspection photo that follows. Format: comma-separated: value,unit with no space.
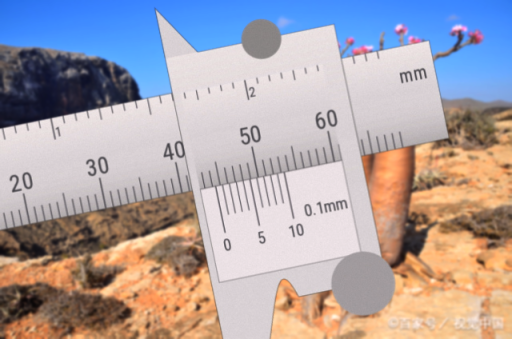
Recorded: 44.4,mm
